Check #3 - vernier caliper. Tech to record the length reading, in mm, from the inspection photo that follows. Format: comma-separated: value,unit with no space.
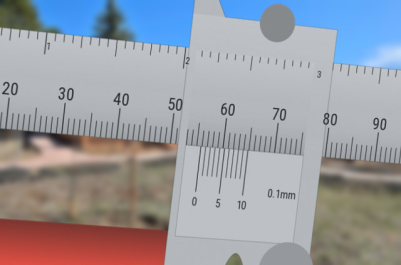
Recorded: 55.8,mm
